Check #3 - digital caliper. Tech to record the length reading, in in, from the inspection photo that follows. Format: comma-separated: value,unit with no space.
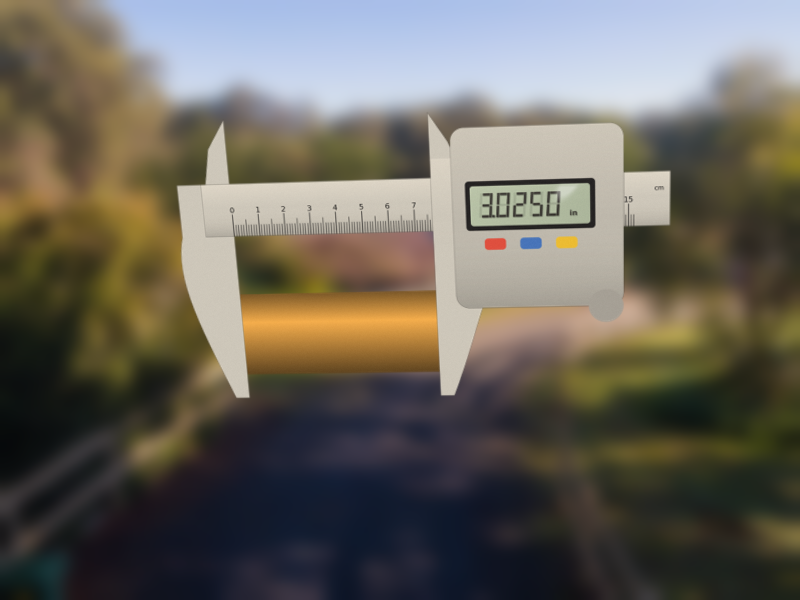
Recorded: 3.0250,in
